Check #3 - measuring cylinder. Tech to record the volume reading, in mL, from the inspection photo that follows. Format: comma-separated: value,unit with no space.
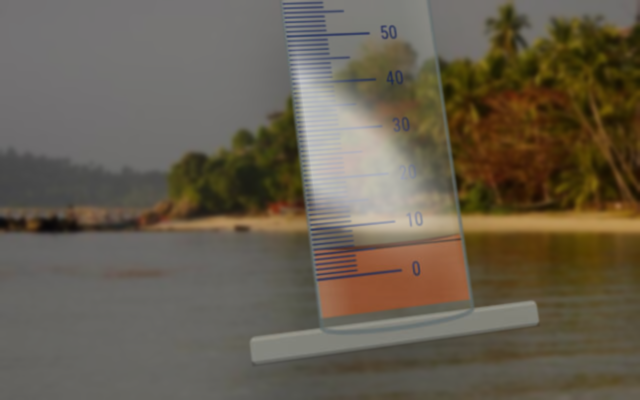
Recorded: 5,mL
